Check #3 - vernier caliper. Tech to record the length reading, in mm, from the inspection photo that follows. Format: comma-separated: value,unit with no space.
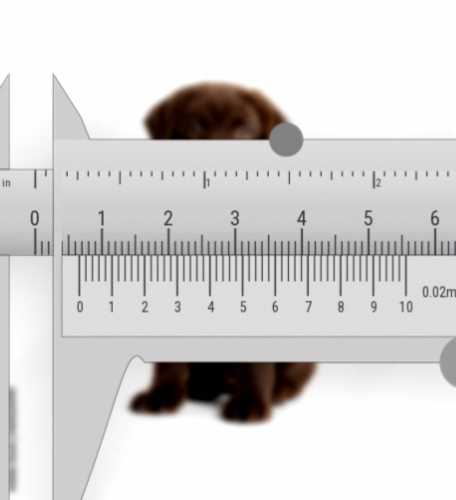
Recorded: 6.6,mm
